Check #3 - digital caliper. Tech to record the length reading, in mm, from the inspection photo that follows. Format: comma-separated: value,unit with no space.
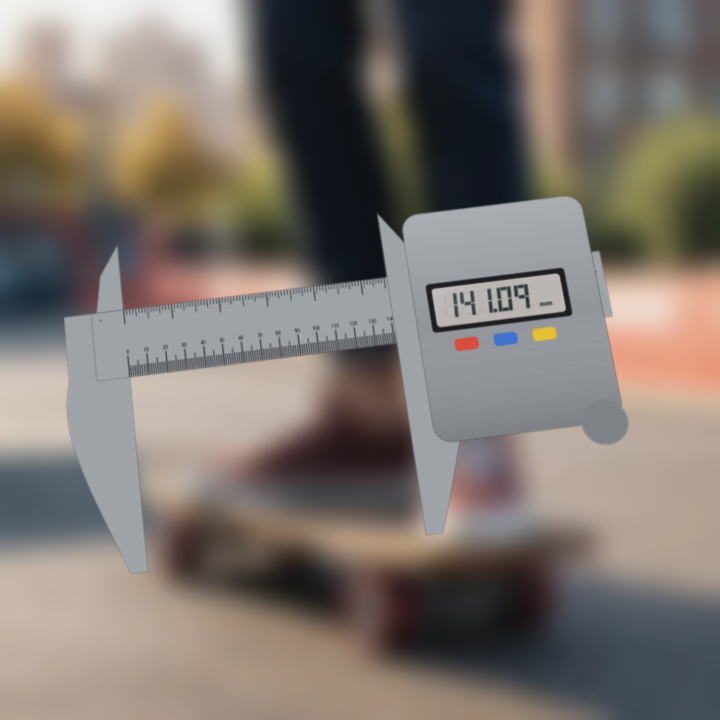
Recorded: 141.09,mm
